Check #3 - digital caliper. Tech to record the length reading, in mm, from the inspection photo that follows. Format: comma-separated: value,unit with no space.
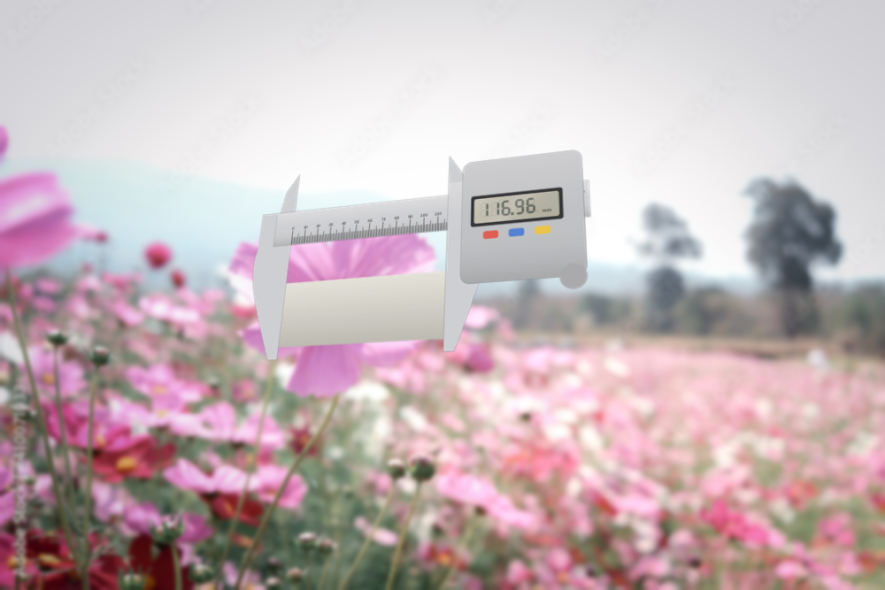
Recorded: 116.96,mm
